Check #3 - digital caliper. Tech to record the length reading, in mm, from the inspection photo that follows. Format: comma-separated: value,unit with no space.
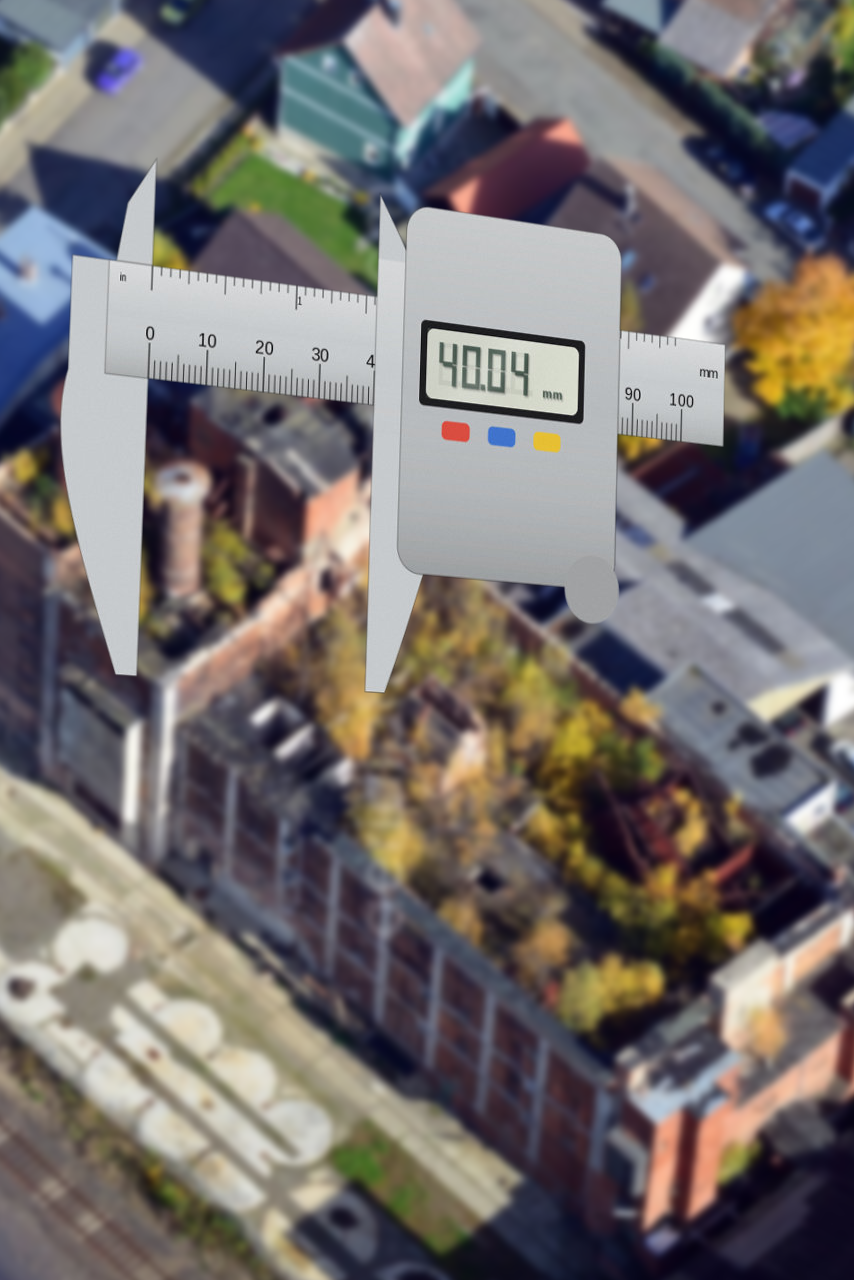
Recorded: 40.04,mm
